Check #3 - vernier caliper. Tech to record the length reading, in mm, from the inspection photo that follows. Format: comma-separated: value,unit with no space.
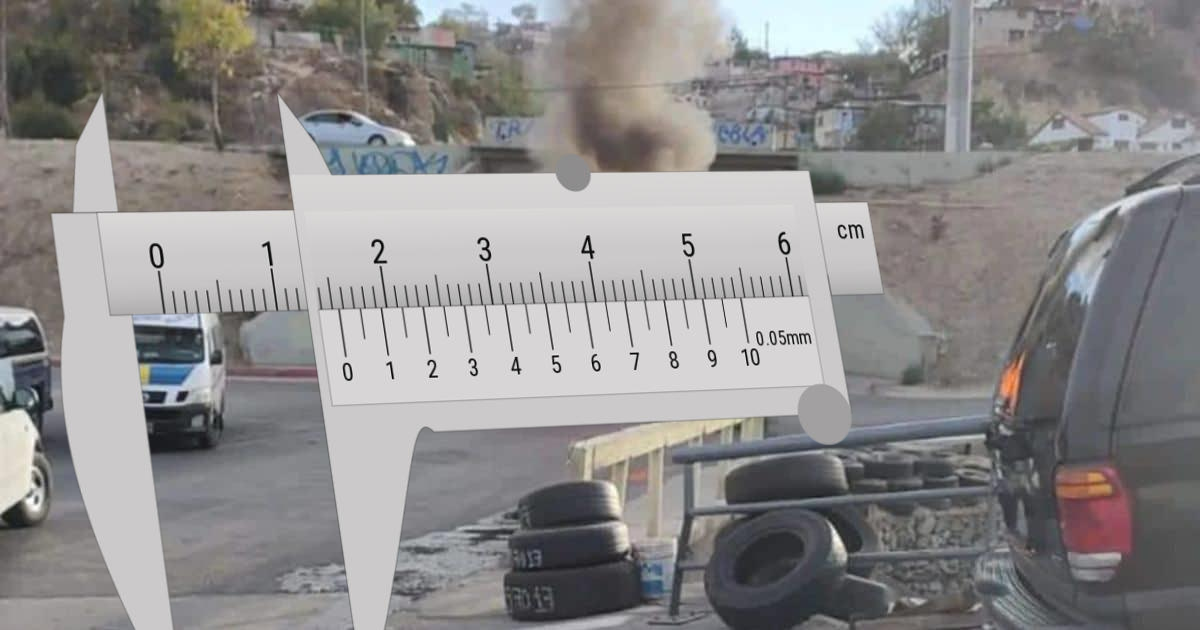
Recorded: 15.6,mm
